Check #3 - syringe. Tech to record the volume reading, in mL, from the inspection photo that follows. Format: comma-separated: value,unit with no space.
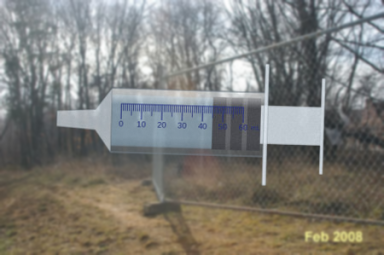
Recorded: 45,mL
